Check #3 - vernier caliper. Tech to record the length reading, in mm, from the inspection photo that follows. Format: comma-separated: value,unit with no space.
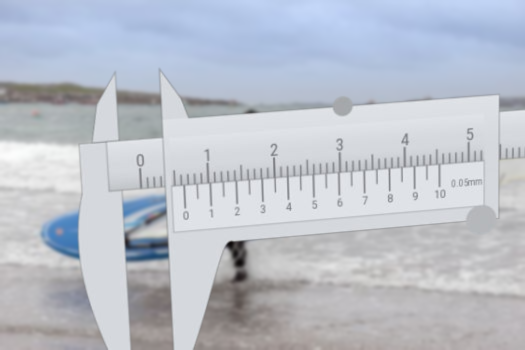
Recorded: 6.4,mm
